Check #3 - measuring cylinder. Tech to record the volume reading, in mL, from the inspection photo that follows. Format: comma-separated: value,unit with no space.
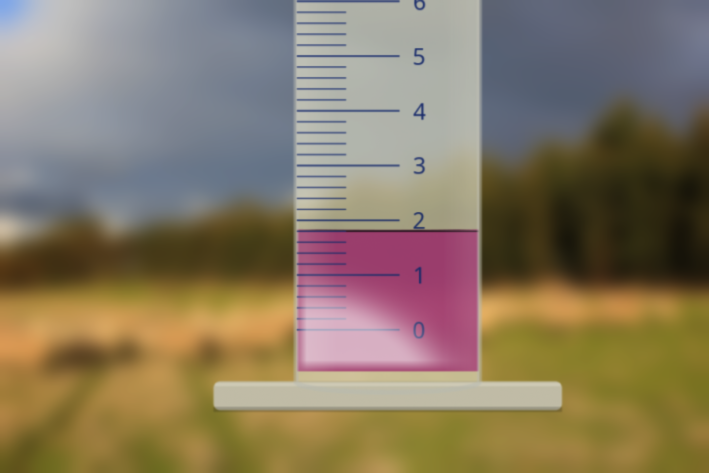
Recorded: 1.8,mL
